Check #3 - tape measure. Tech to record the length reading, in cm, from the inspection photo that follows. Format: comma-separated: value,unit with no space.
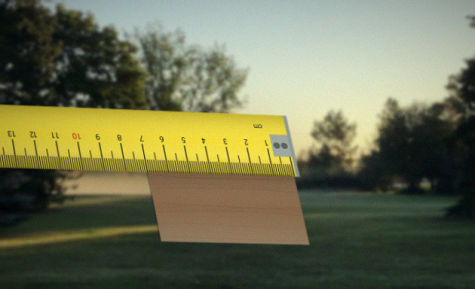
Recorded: 7,cm
